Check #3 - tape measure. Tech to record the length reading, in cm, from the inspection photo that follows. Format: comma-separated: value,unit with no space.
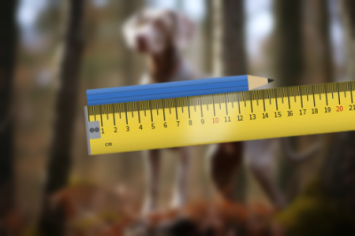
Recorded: 15,cm
